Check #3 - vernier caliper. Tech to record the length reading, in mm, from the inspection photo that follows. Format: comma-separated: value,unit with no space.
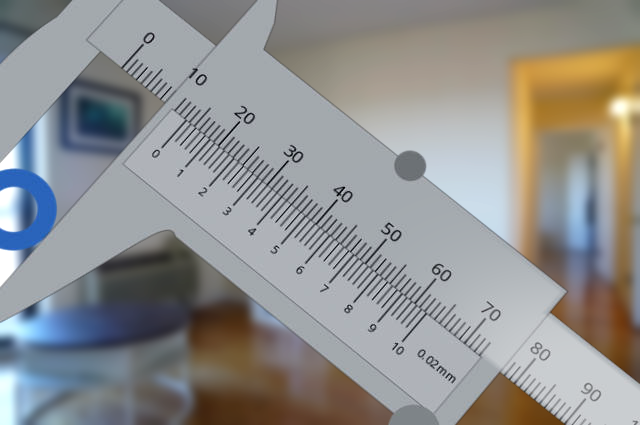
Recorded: 13.4,mm
